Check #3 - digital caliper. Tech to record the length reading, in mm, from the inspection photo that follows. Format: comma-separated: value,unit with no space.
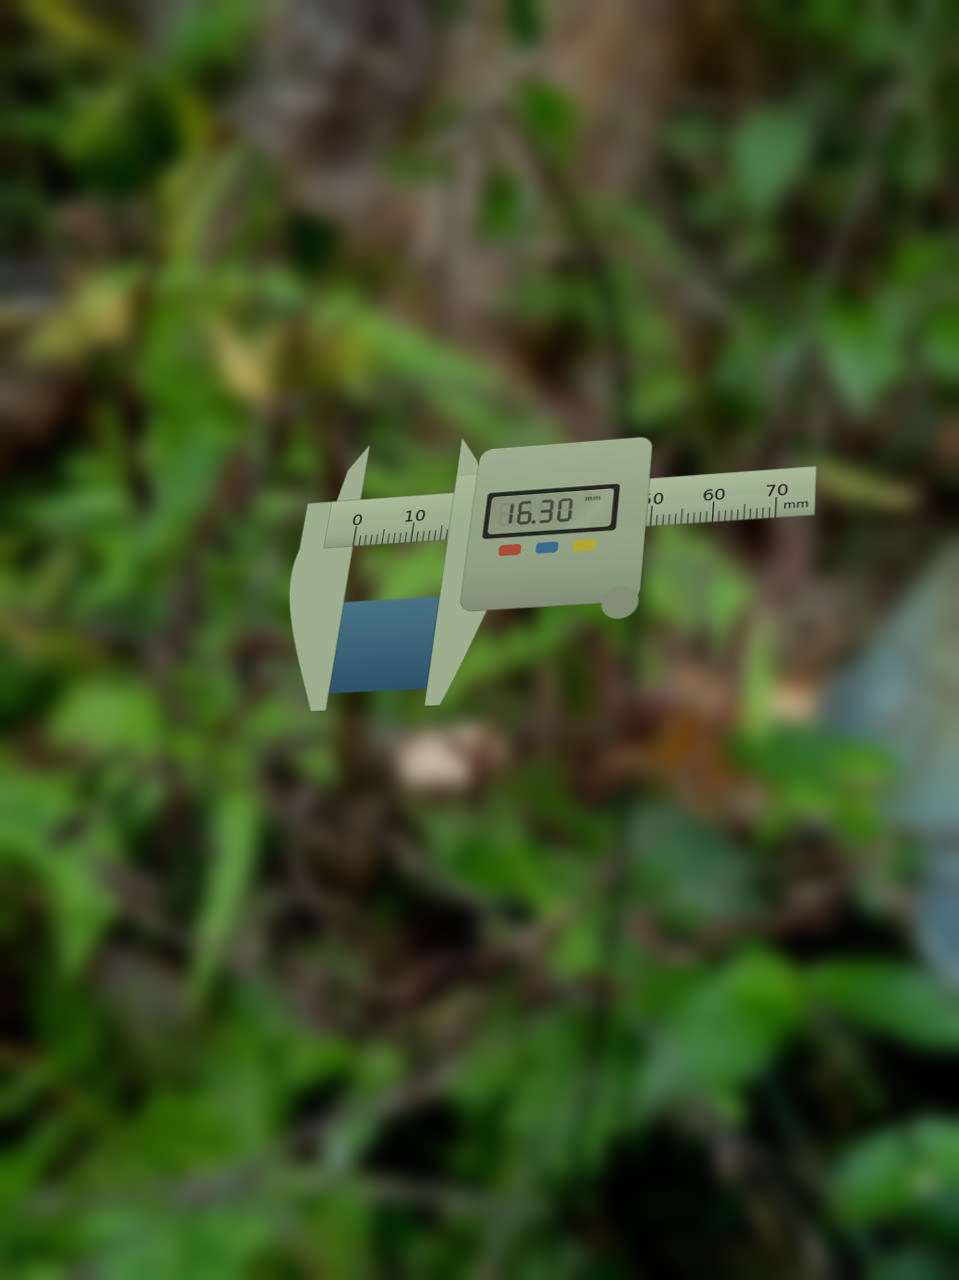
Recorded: 16.30,mm
